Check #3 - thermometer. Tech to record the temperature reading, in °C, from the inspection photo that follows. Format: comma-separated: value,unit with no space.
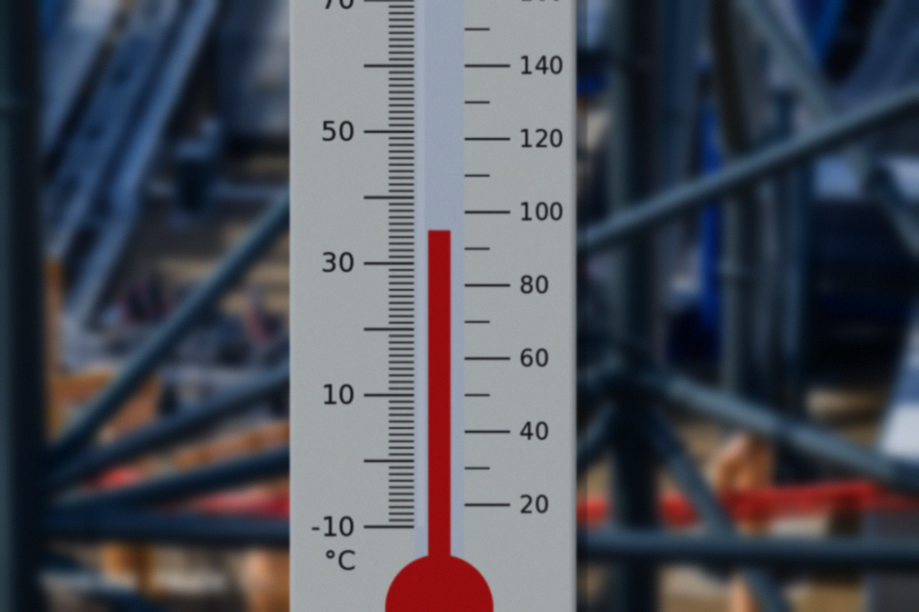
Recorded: 35,°C
